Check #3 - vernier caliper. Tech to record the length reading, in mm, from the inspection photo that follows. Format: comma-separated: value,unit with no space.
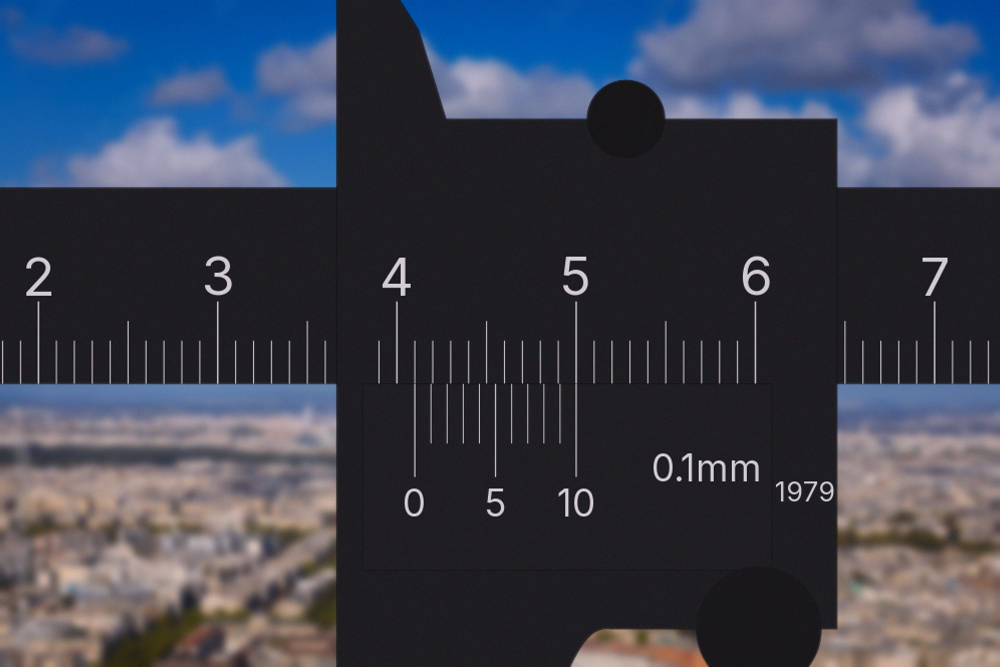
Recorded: 41.0,mm
